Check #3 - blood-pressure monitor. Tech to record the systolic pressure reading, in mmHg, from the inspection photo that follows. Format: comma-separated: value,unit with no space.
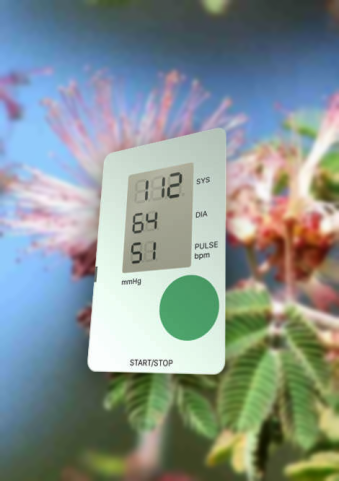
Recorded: 112,mmHg
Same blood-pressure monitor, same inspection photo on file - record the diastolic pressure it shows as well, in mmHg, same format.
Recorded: 64,mmHg
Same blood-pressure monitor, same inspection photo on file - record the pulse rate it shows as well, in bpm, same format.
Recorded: 51,bpm
